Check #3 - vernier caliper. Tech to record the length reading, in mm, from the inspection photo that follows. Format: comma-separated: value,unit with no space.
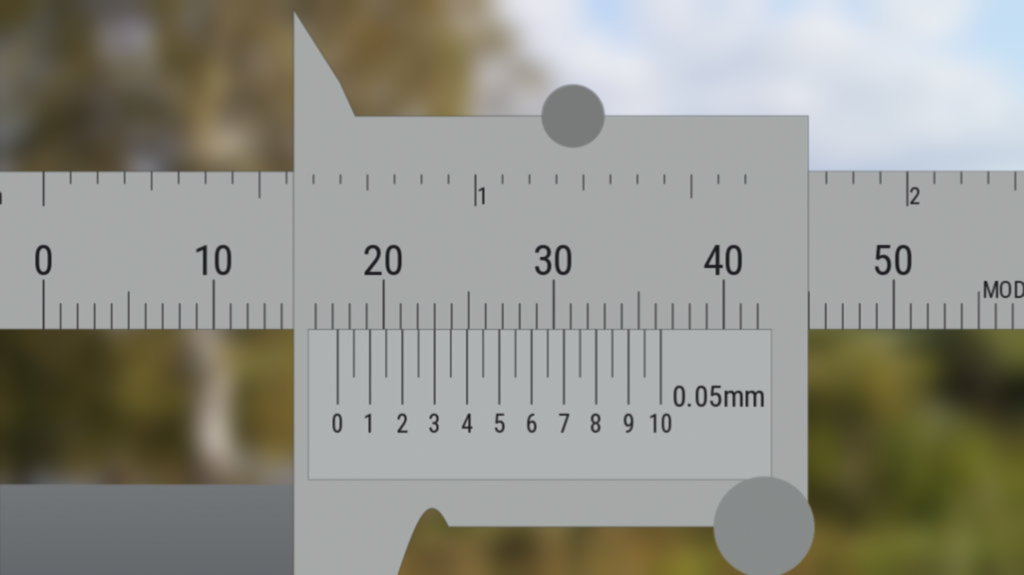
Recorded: 17.3,mm
